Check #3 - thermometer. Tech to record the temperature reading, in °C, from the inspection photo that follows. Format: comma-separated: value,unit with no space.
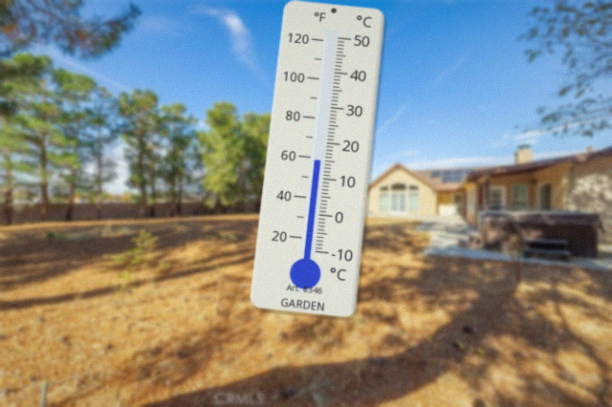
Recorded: 15,°C
